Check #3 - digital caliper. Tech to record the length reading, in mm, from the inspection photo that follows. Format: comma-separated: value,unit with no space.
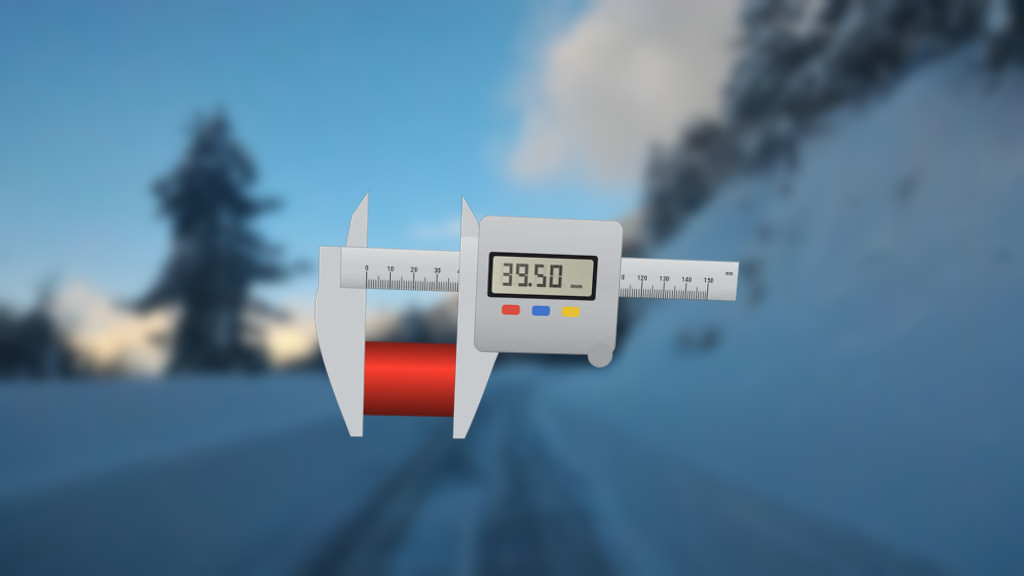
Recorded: 39.50,mm
